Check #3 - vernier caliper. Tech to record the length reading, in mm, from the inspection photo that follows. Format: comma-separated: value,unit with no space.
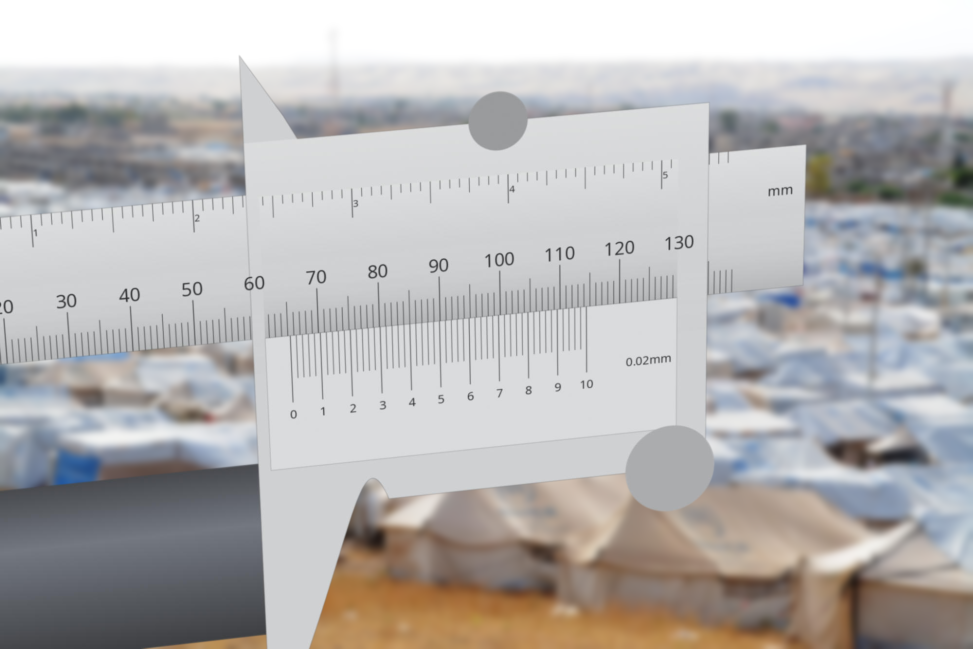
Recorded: 65.4,mm
